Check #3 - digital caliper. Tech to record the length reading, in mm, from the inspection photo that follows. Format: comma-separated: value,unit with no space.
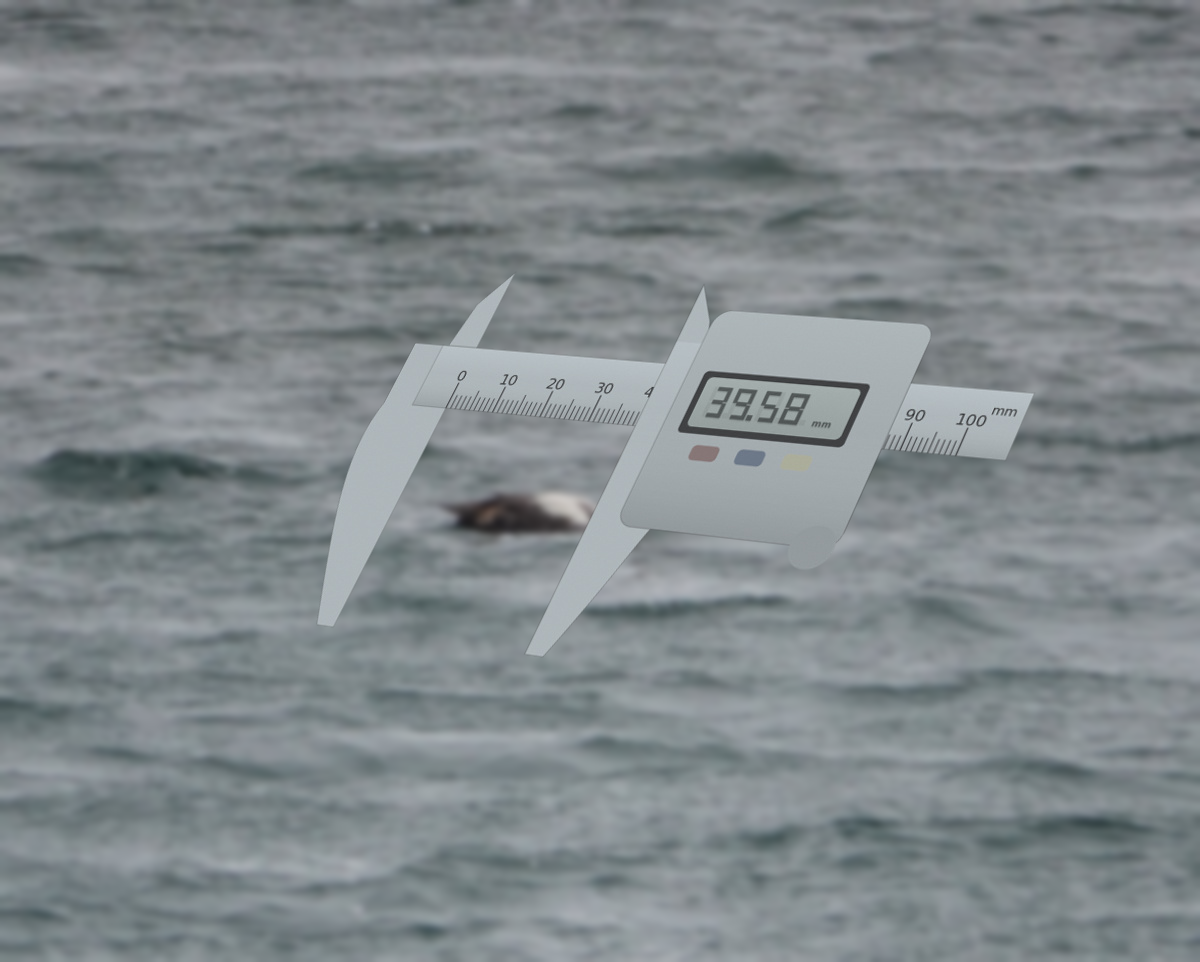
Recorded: 39.58,mm
